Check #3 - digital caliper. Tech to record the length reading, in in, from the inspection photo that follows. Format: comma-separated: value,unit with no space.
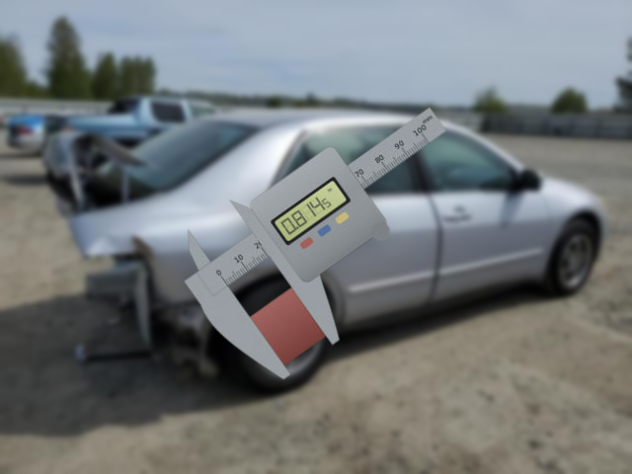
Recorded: 0.8145,in
